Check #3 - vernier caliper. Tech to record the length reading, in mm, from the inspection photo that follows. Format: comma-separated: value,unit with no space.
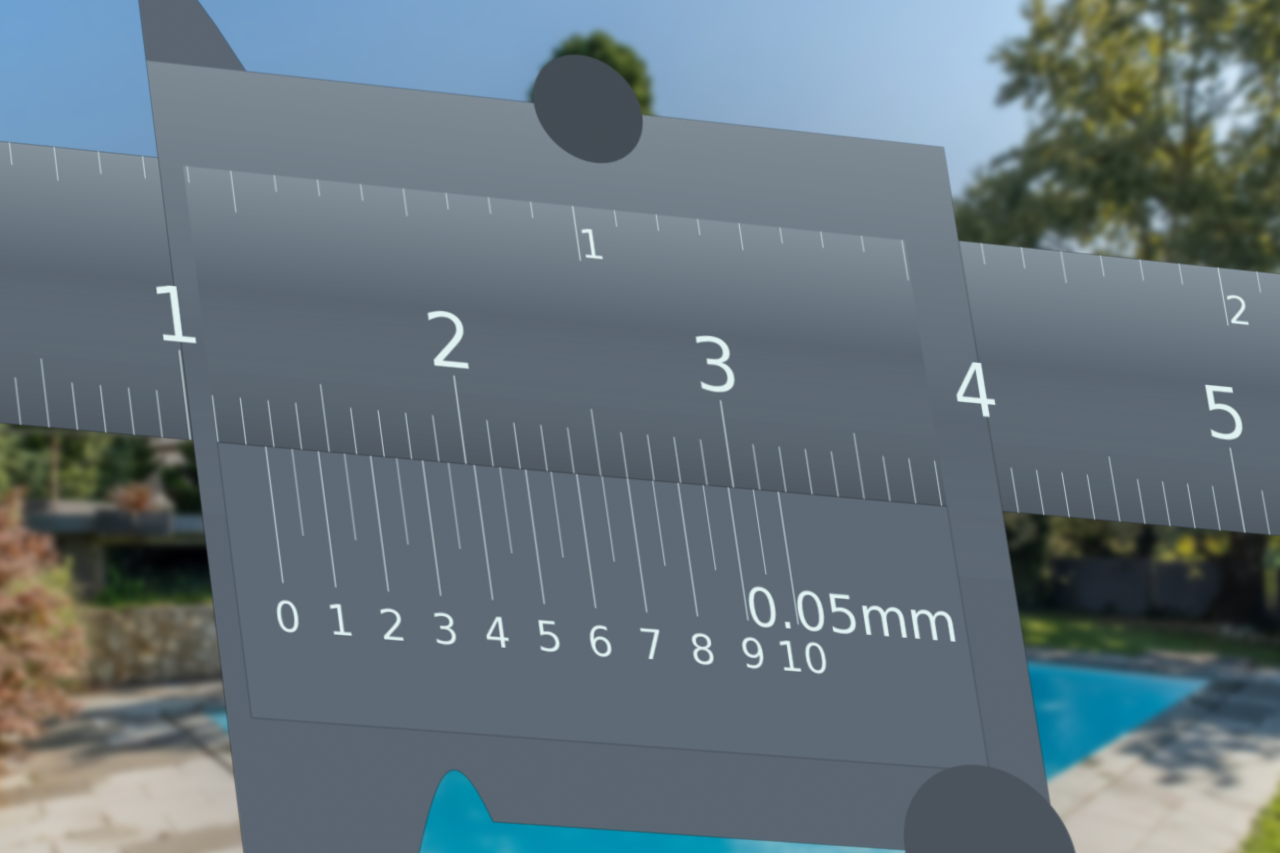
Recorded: 12.7,mm
